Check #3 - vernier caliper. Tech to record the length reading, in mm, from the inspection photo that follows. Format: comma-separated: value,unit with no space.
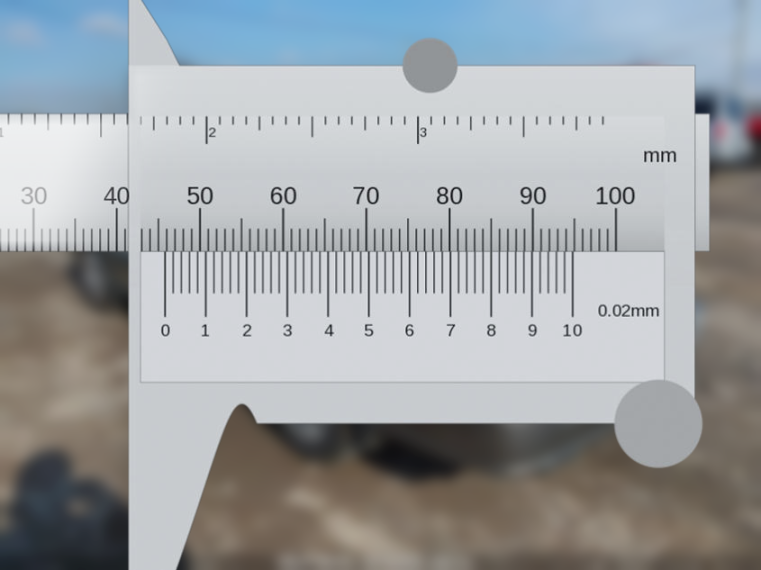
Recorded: 45.8,mm
